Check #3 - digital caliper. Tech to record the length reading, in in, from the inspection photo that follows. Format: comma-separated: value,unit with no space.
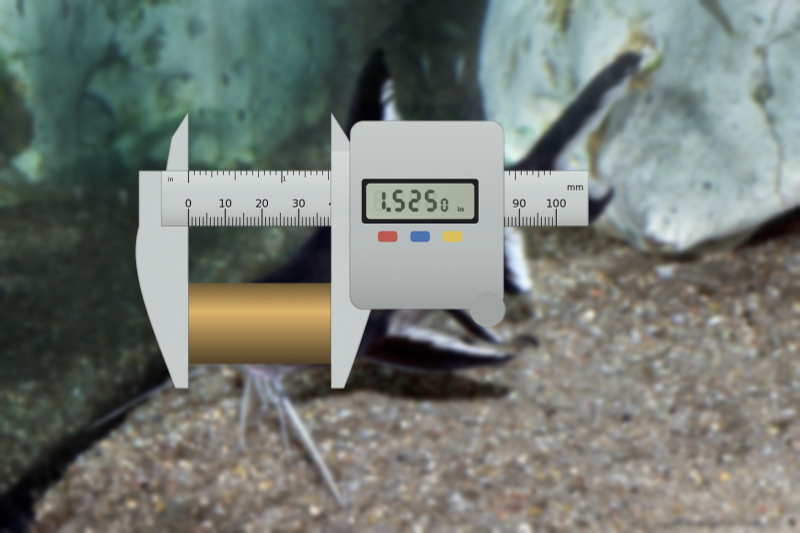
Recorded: 1.5250,in
